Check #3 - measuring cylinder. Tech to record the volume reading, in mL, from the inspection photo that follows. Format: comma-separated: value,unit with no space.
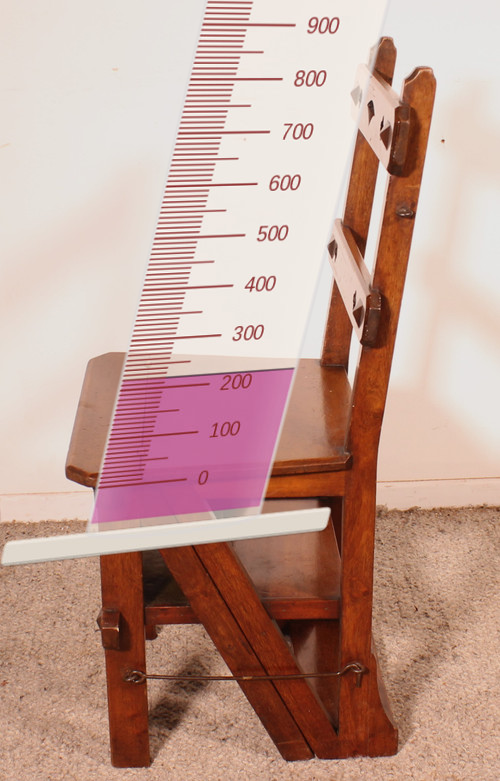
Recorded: 220,mL
